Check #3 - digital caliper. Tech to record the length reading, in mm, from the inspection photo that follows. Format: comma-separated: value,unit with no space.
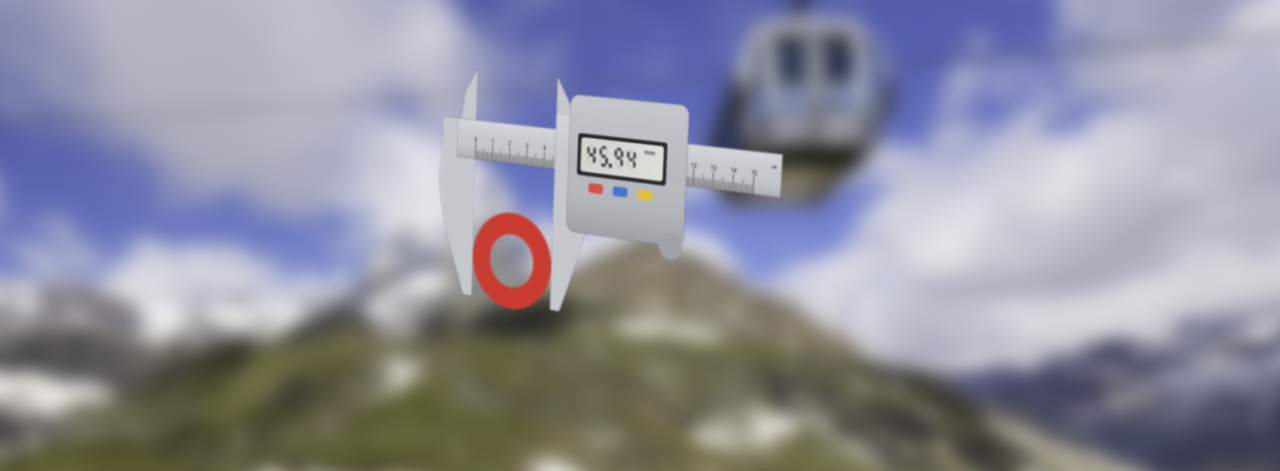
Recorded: 45.94,mm
